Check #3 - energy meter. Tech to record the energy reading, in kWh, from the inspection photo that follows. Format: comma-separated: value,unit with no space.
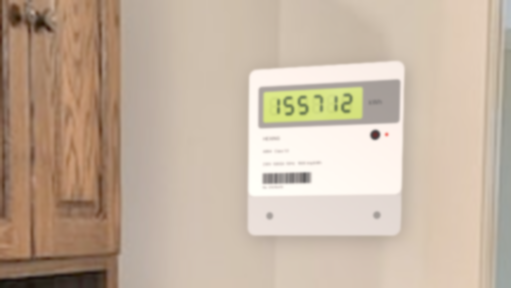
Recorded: 155712,kWh
